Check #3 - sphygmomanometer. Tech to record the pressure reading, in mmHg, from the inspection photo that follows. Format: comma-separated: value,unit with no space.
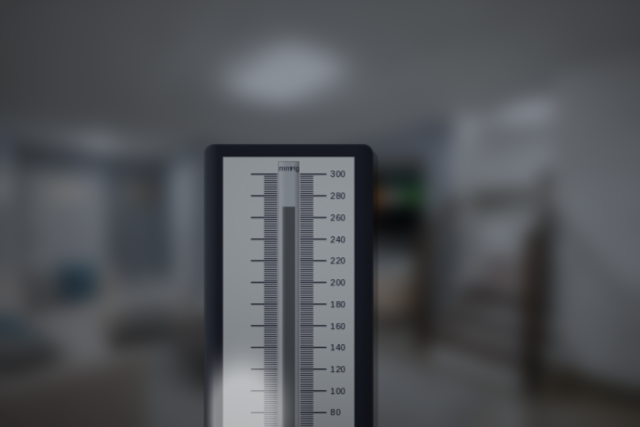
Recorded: 270,mmHg
